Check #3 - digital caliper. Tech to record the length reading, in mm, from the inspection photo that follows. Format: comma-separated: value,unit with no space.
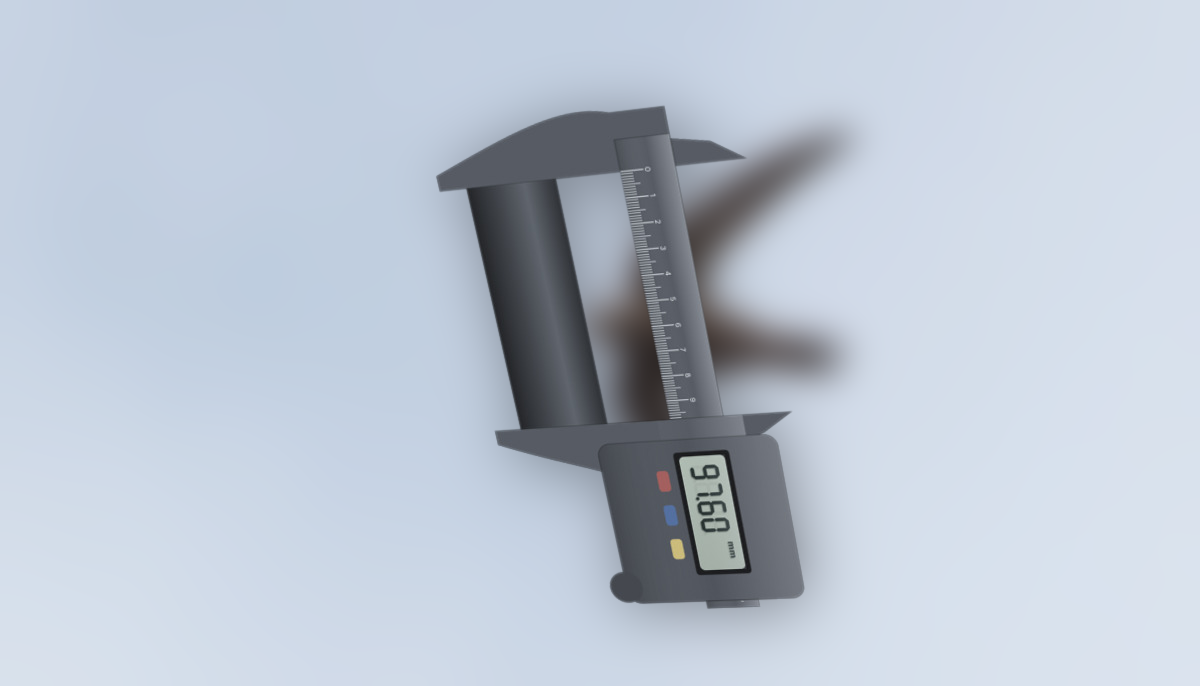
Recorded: 97.60,mm
